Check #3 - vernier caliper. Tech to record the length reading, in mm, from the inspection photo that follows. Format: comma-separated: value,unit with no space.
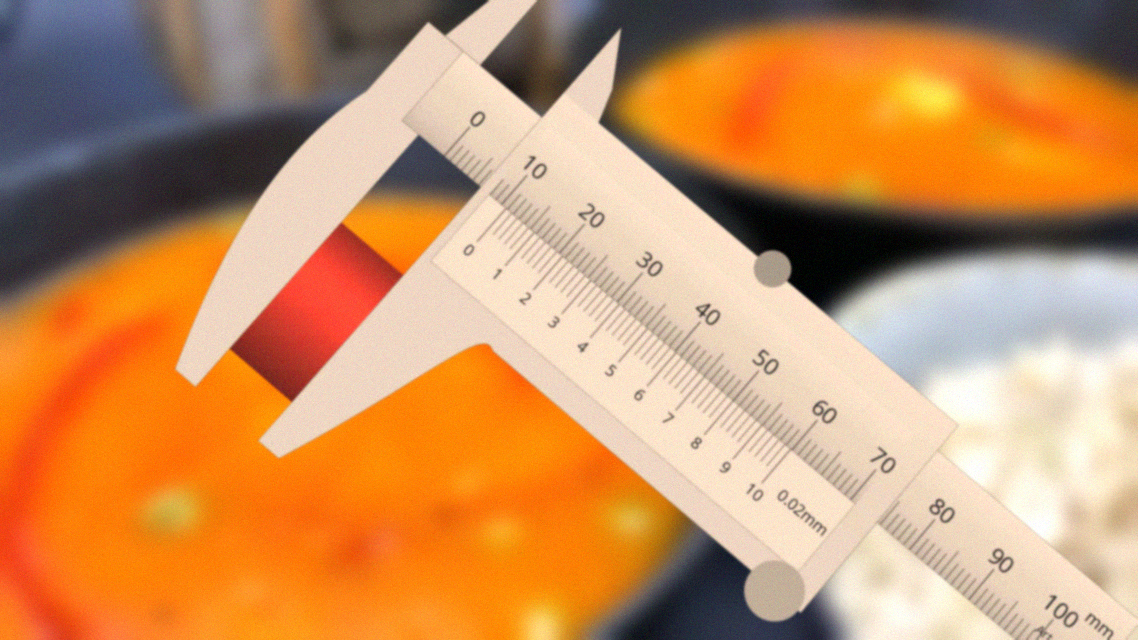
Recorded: 10.8,mm
